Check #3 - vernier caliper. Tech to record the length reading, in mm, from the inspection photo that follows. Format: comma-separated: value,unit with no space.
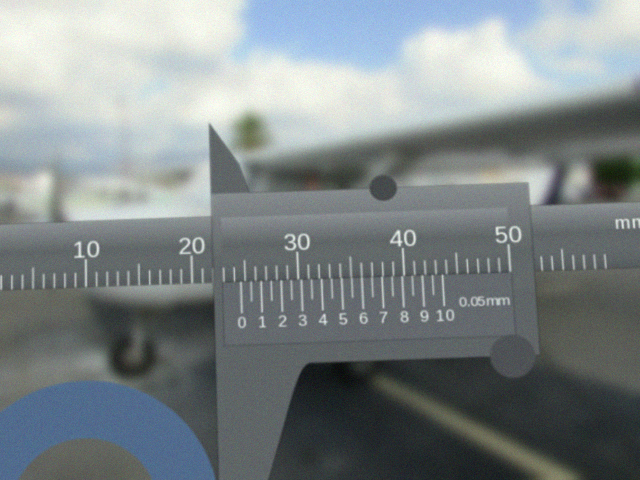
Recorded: 24.6,mm
